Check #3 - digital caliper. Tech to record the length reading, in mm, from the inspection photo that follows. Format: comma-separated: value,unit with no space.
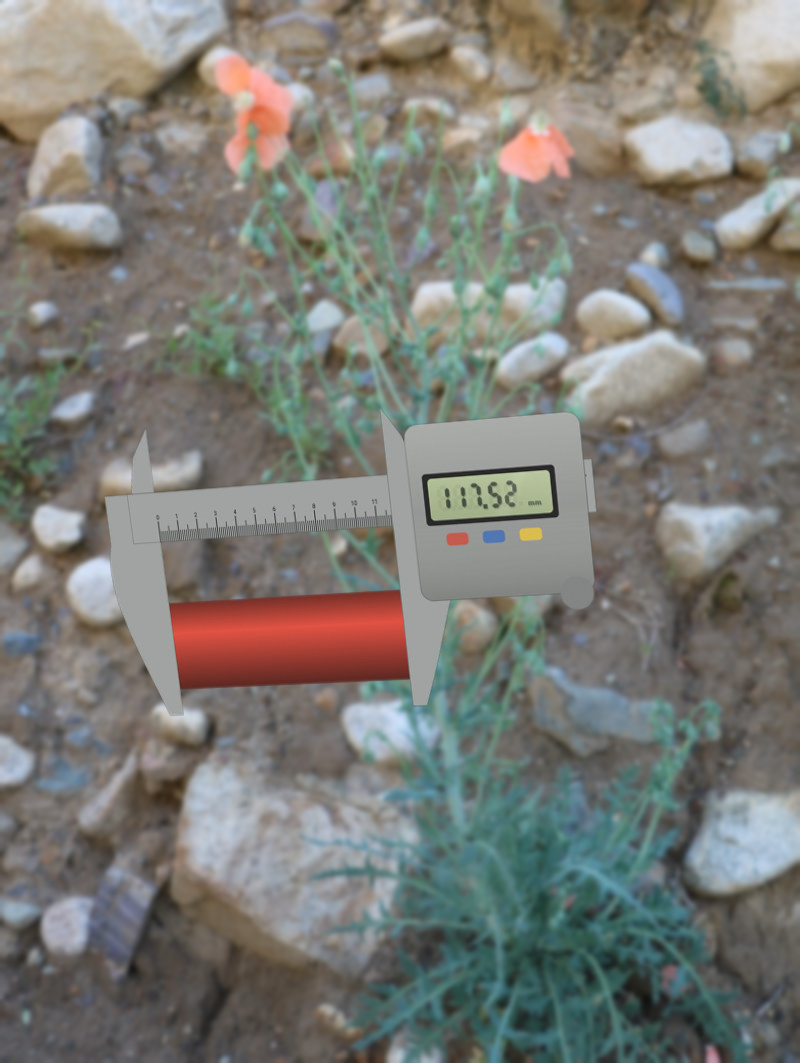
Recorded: 117.52,mm
